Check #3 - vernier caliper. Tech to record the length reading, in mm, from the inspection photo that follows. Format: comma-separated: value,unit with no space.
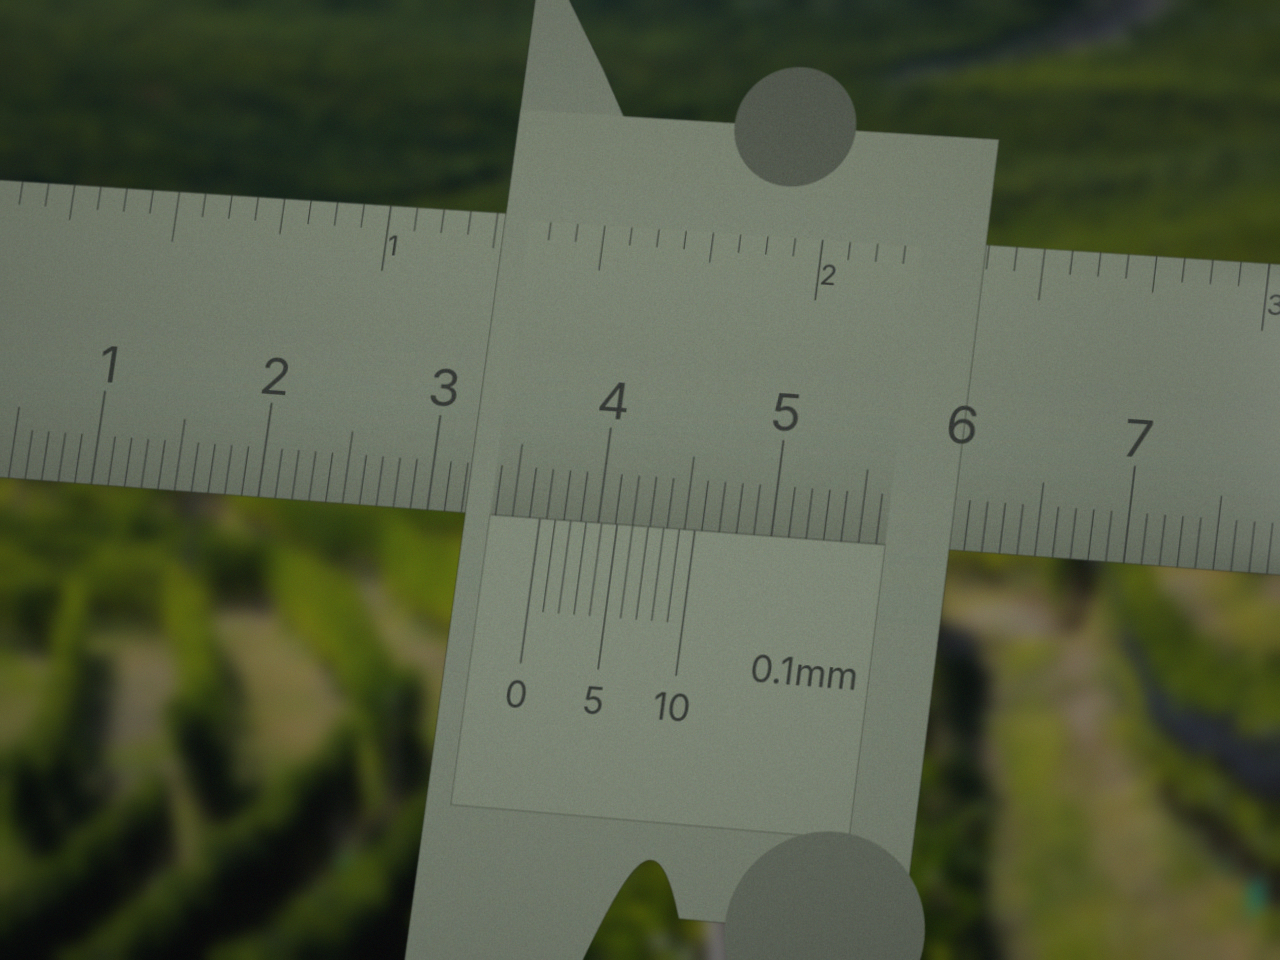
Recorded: 36.6,mm
